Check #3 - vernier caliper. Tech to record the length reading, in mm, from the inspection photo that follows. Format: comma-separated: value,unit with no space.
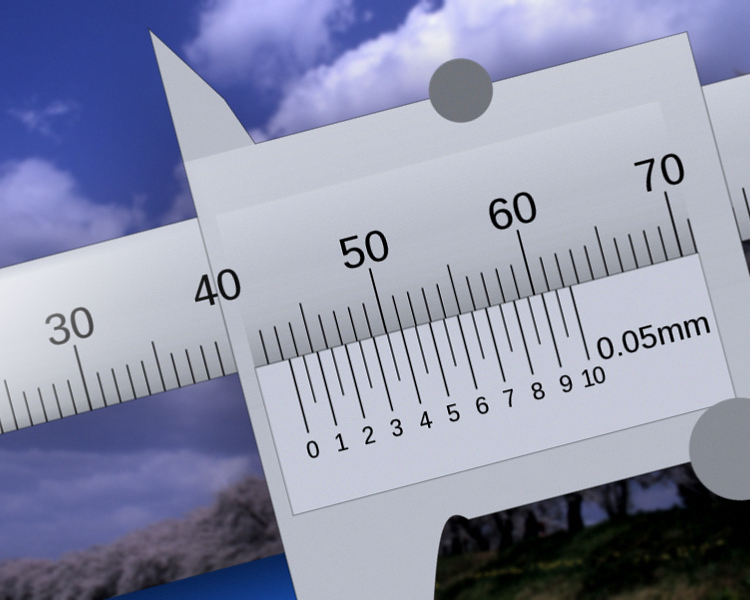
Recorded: 43.4,mm
